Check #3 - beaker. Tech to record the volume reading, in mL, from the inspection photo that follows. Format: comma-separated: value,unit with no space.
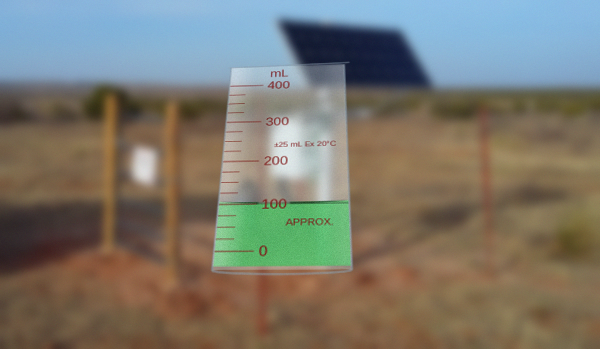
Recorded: 100,mL
